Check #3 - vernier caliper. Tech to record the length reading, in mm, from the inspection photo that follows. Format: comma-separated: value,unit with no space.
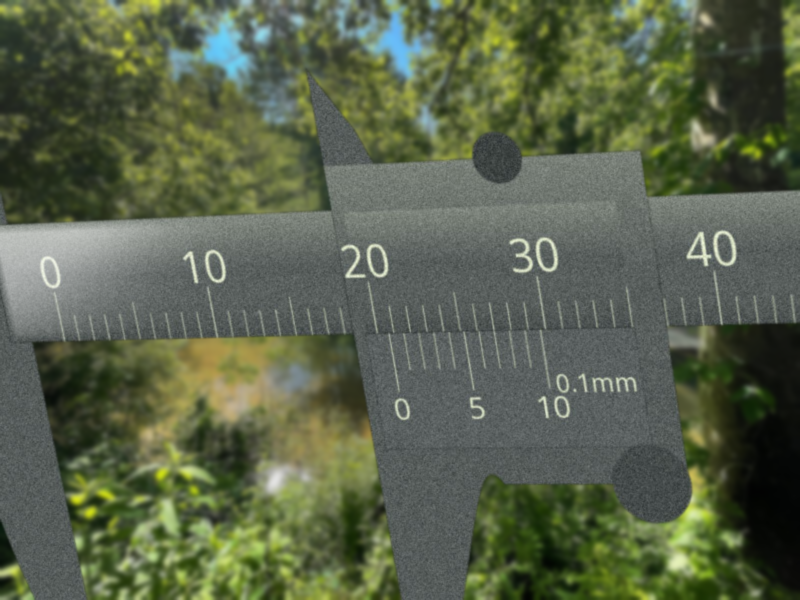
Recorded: 20.7,mm
